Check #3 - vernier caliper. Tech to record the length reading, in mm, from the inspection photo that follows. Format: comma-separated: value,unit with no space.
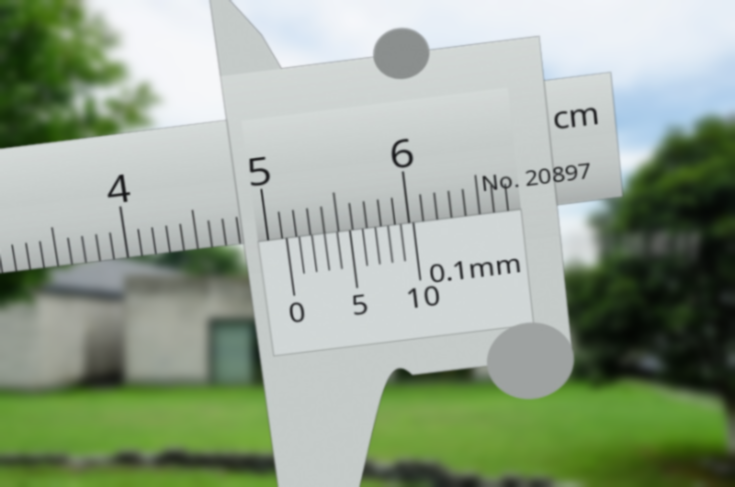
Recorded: 51.3,mm
